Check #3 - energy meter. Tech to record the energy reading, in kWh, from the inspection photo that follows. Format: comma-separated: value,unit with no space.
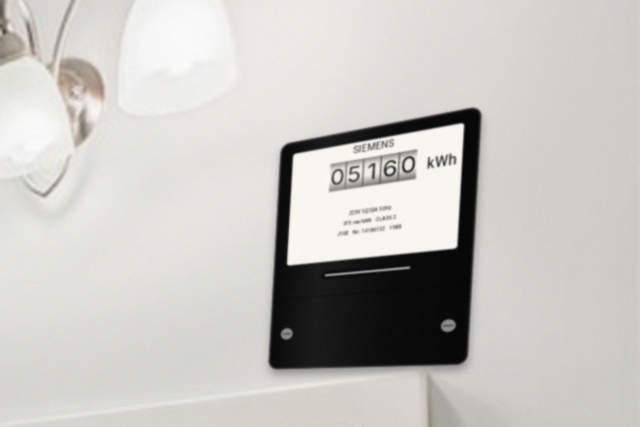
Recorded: 5160,kWh
